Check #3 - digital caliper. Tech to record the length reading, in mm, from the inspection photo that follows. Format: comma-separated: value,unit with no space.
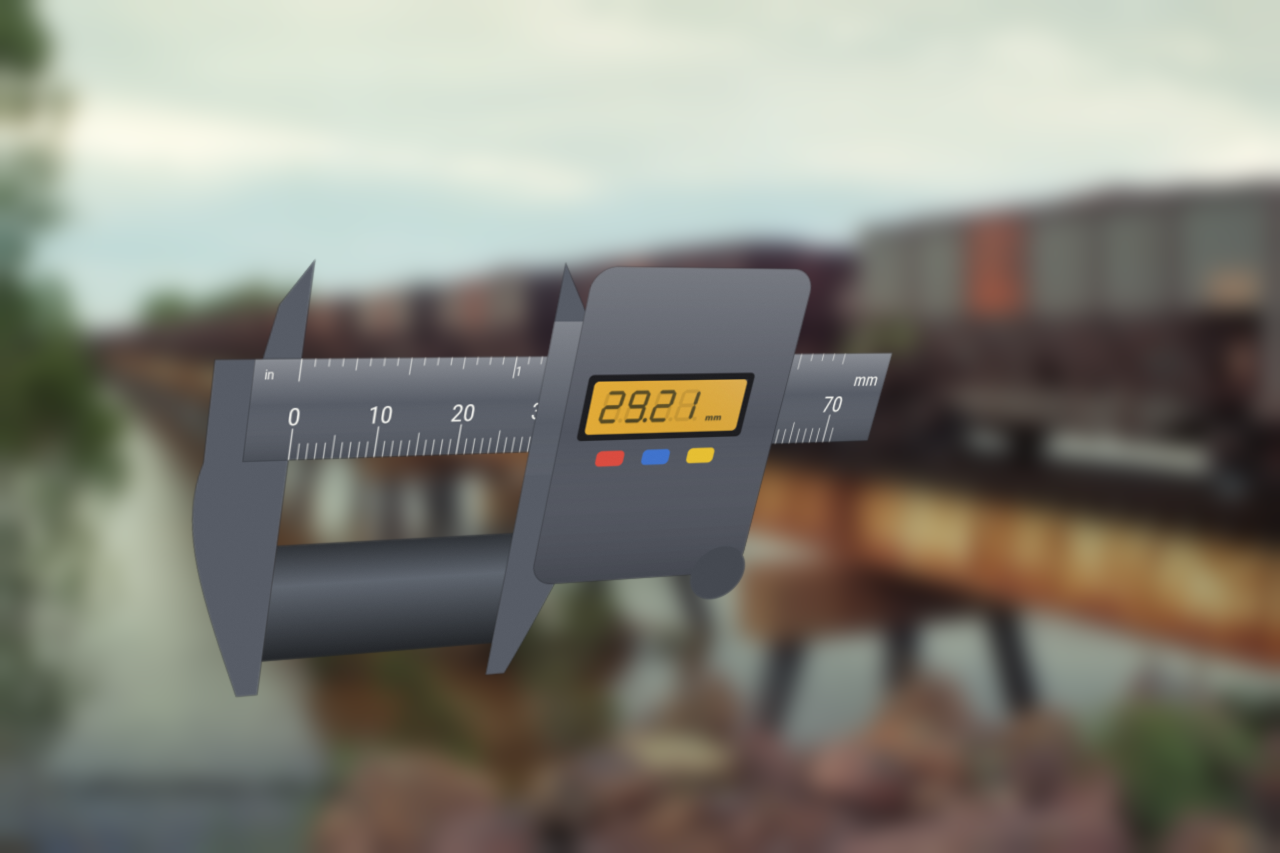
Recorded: 29.21,mm
